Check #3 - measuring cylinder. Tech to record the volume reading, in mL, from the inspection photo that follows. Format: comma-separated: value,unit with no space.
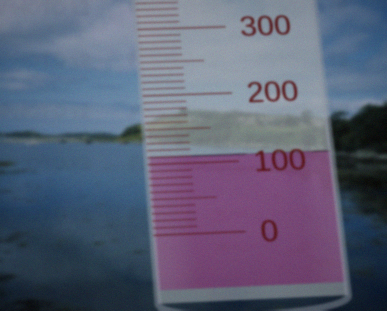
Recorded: 110,mL
